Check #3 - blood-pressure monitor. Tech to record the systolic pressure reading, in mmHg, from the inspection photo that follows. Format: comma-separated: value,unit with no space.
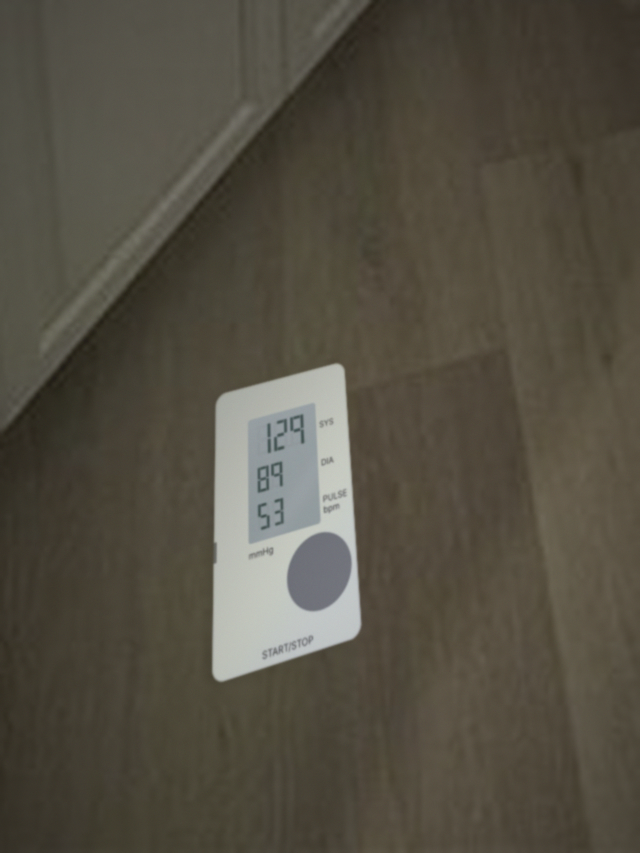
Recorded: 129,mmHg
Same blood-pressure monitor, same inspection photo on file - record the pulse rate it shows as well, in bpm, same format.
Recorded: 53,bpm
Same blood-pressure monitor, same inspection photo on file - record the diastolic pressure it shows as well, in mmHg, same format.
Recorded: 89,mmHg
